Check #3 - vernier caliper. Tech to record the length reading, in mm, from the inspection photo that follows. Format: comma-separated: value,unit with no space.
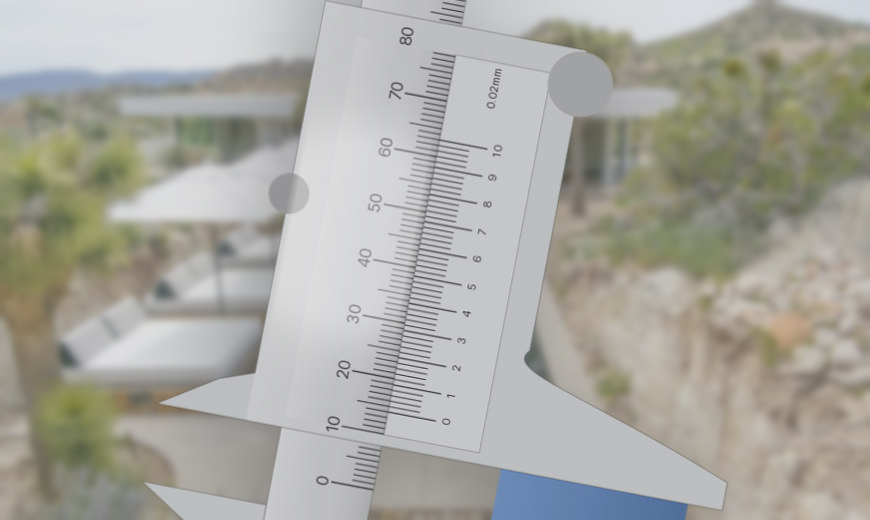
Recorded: 14.0,mm
